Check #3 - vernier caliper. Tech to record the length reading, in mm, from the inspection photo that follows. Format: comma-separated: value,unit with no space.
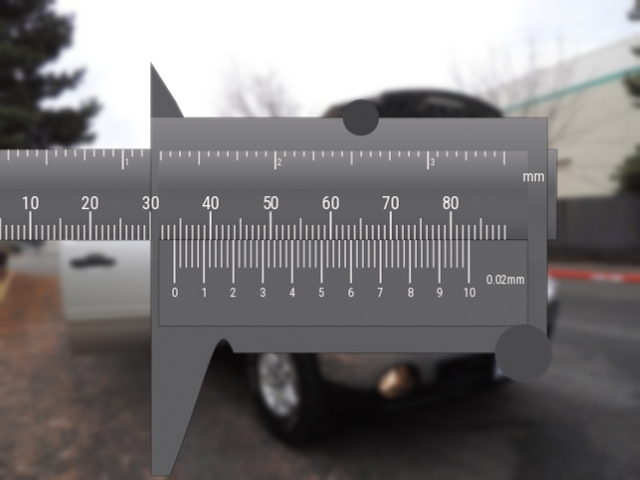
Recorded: 34.0,mm
